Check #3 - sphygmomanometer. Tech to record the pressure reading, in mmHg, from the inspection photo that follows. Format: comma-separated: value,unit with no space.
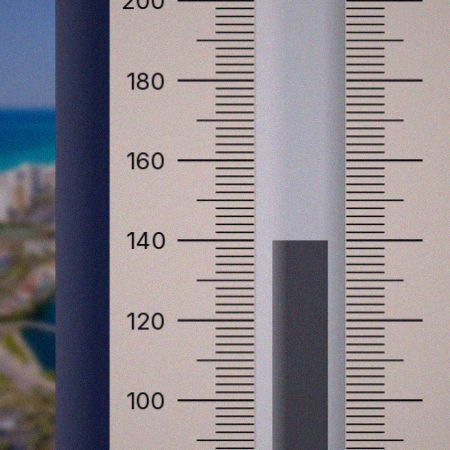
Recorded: 140,mmHg
